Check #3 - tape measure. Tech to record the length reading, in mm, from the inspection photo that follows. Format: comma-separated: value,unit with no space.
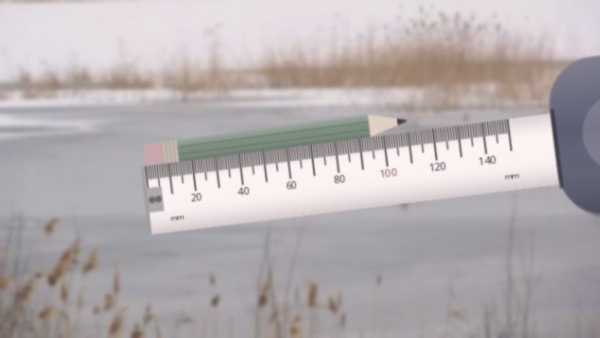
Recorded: 110,mm
